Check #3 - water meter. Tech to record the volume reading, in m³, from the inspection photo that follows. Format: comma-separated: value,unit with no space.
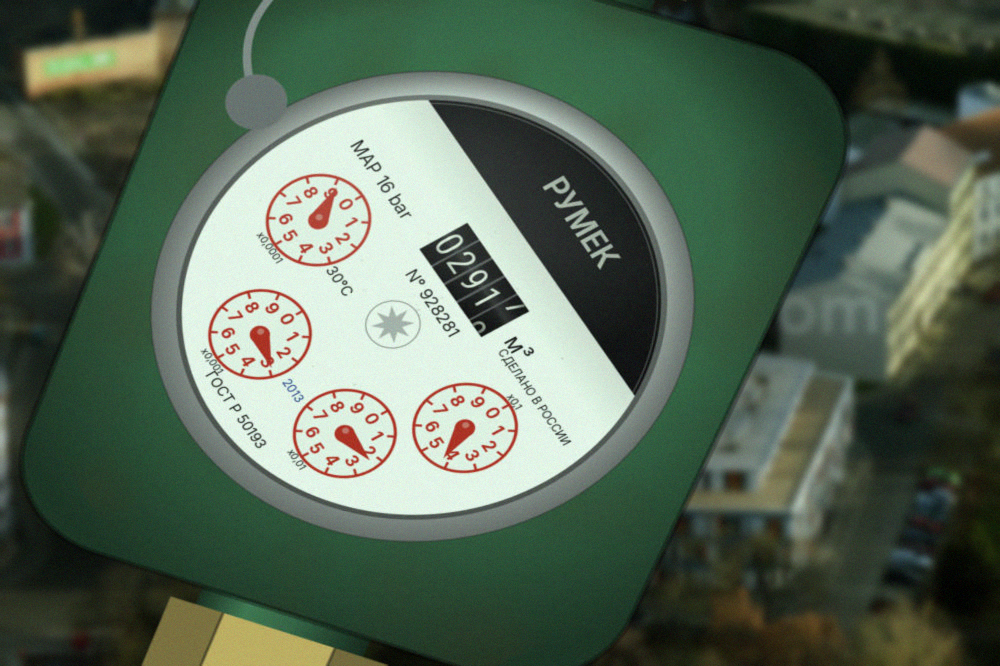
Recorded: 2917.4229,m³
